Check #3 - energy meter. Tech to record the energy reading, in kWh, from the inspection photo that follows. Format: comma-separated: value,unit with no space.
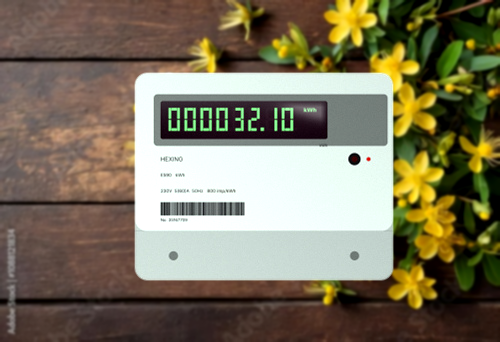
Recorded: 32.10,kWh
